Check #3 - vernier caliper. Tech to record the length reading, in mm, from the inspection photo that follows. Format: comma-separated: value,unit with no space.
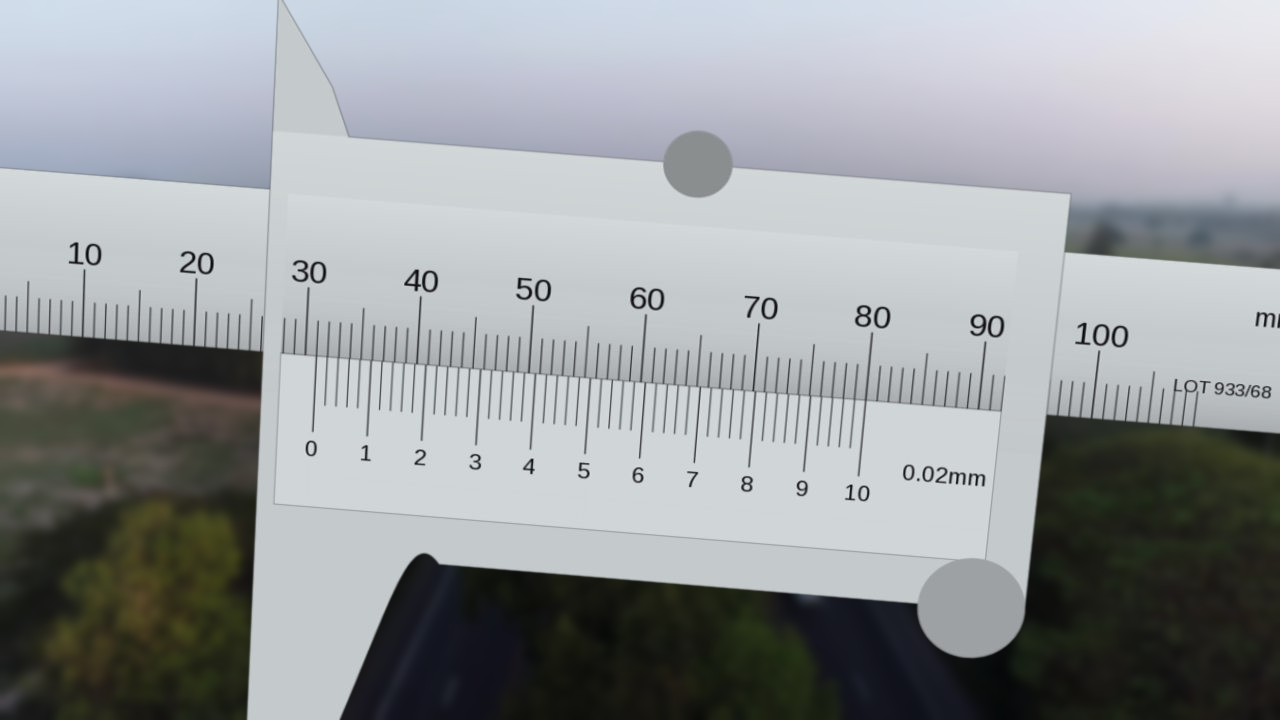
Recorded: 31.0,mm
